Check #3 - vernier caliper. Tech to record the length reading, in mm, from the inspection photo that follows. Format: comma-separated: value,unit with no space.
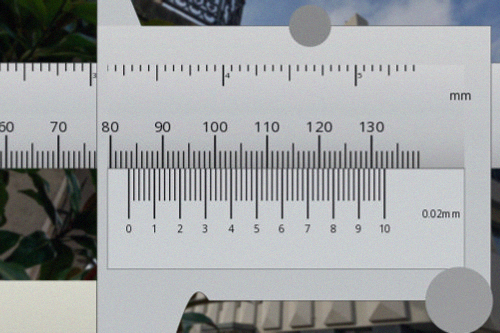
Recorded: 83.5,mm
